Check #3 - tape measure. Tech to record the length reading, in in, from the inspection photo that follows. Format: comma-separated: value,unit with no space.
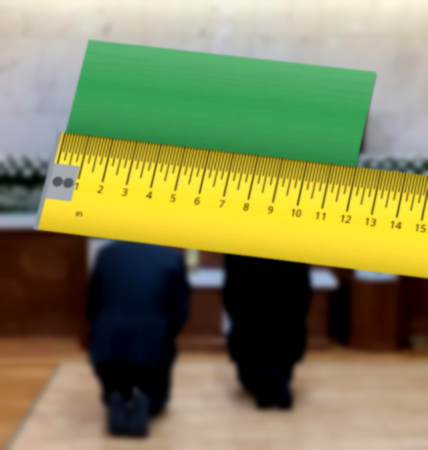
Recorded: 12,in
